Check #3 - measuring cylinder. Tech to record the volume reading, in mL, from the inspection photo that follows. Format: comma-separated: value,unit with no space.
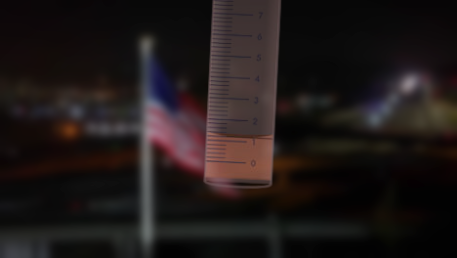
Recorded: 1.2,mL
